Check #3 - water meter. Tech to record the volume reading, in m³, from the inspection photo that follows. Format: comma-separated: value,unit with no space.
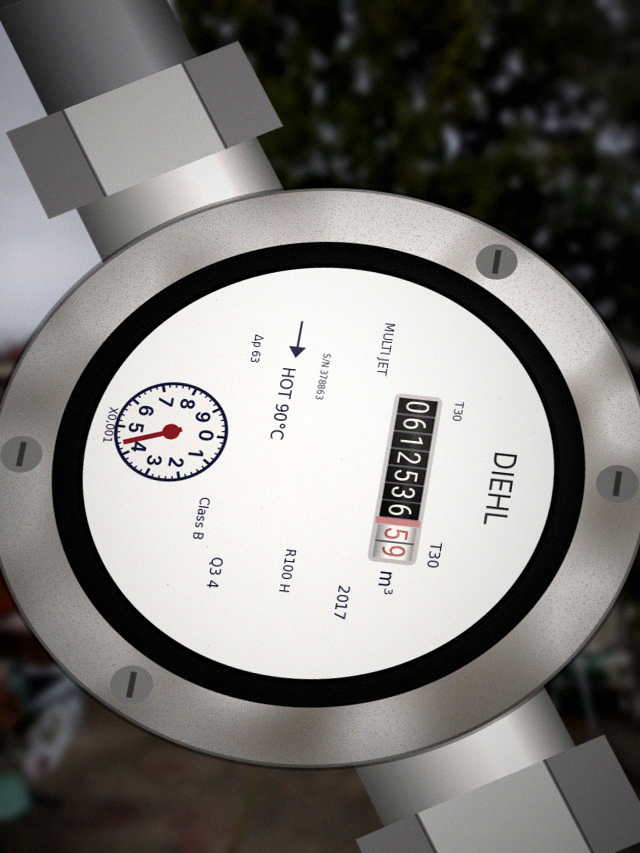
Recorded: 612536.594,m³
